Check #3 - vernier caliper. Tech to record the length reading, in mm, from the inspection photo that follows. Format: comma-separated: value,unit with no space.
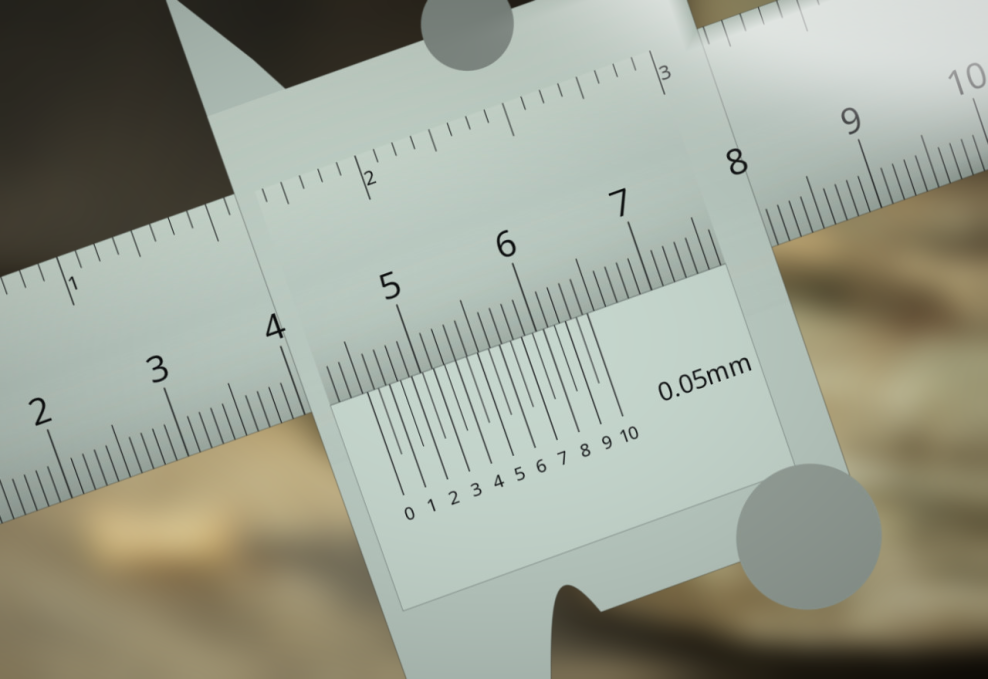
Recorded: 45.4,mm
